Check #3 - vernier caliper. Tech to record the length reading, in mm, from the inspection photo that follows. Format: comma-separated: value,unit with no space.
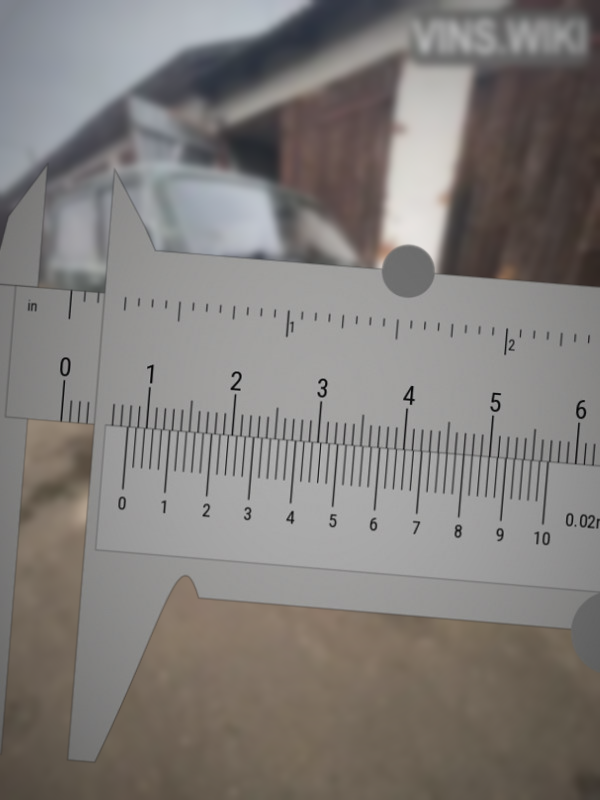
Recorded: 7.8,mm
